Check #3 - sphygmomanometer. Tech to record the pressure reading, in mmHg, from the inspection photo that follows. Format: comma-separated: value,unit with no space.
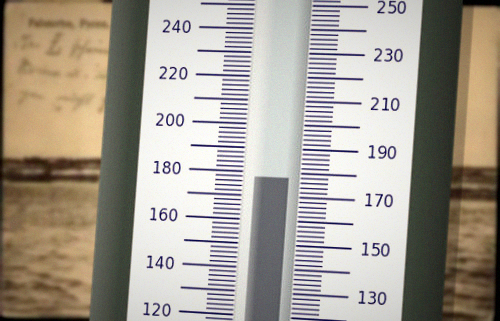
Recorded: 178,mmHg
